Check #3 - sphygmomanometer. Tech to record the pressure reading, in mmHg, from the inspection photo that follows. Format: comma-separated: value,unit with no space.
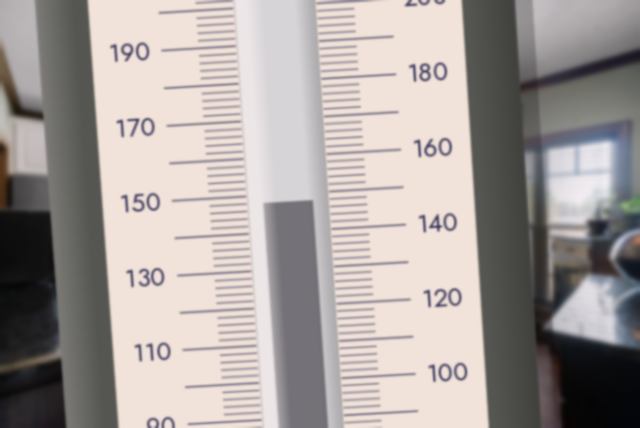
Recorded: 148,mmHg
